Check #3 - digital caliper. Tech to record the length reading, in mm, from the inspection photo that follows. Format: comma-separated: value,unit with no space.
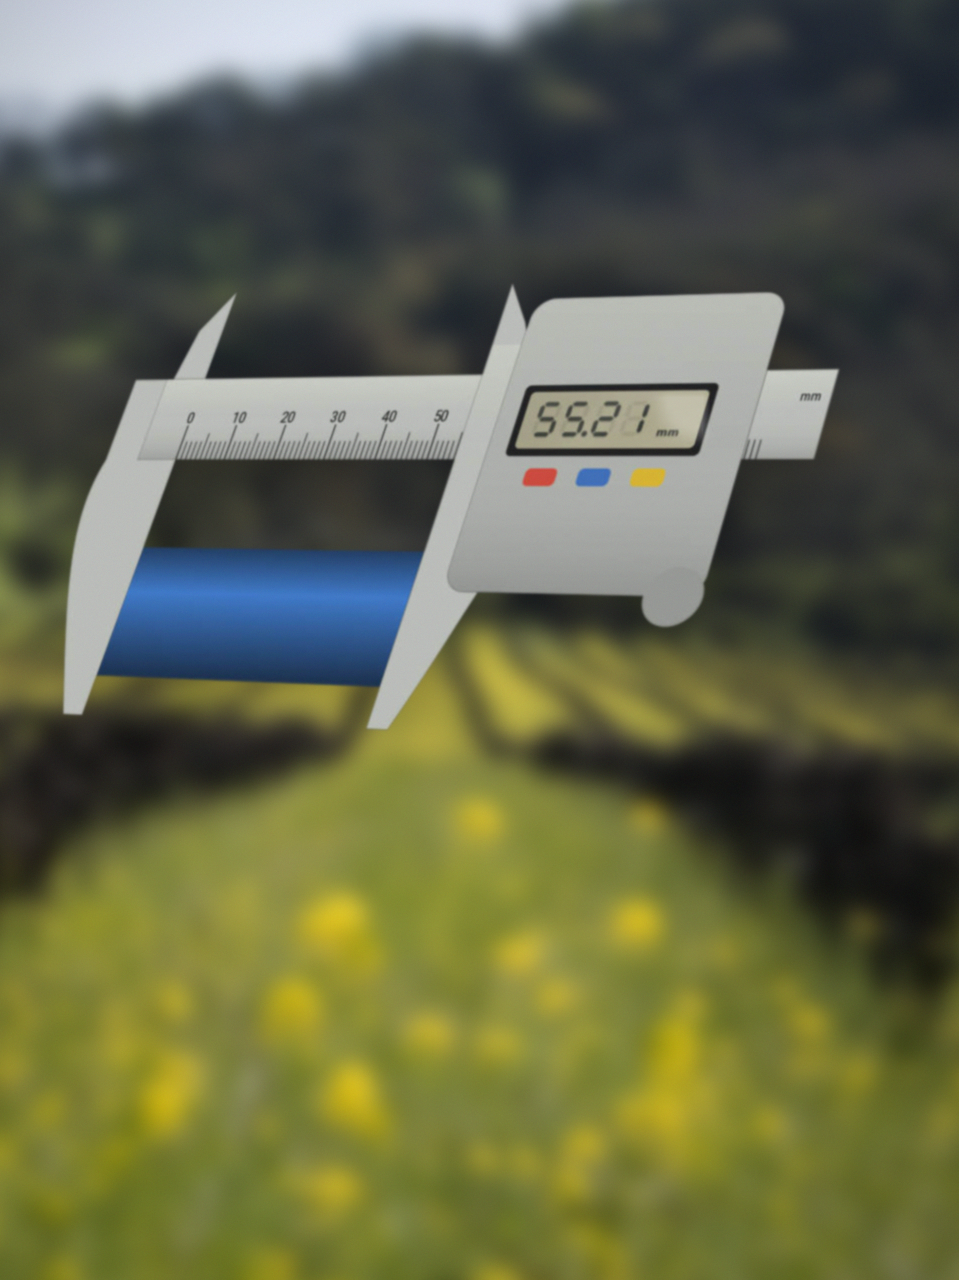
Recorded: 55.21,mm
